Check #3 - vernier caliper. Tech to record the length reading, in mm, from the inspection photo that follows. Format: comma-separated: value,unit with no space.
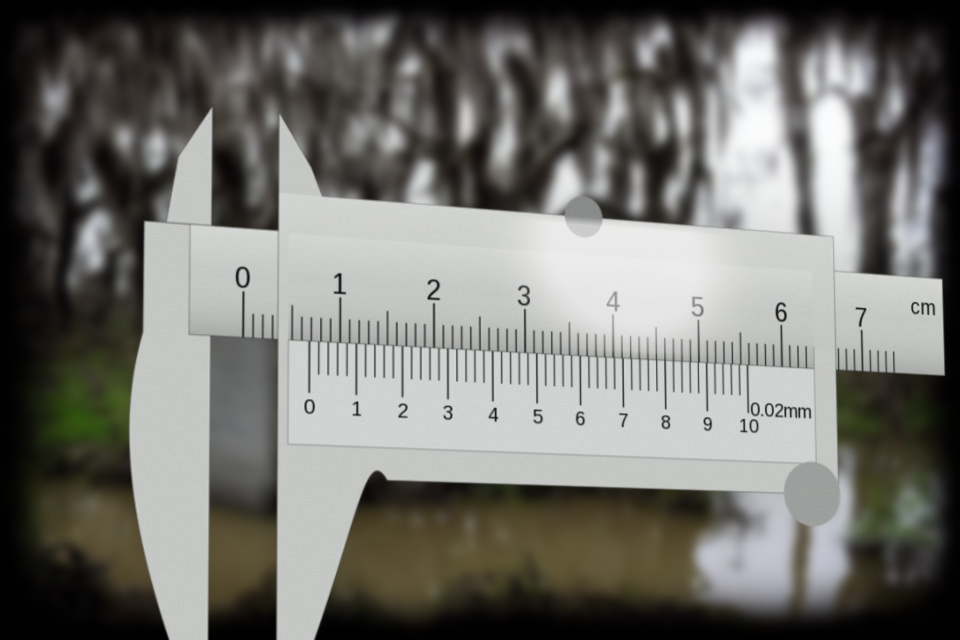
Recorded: 6.8,mm
